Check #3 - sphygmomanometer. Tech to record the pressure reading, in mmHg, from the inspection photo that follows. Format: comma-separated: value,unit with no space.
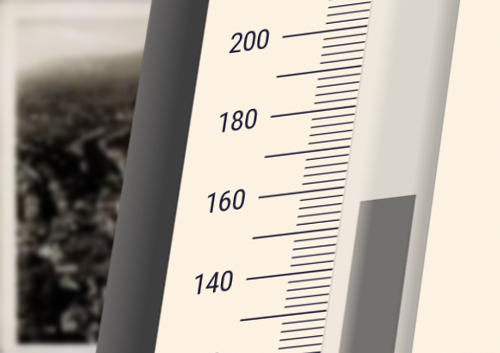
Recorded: 156,mmHg
